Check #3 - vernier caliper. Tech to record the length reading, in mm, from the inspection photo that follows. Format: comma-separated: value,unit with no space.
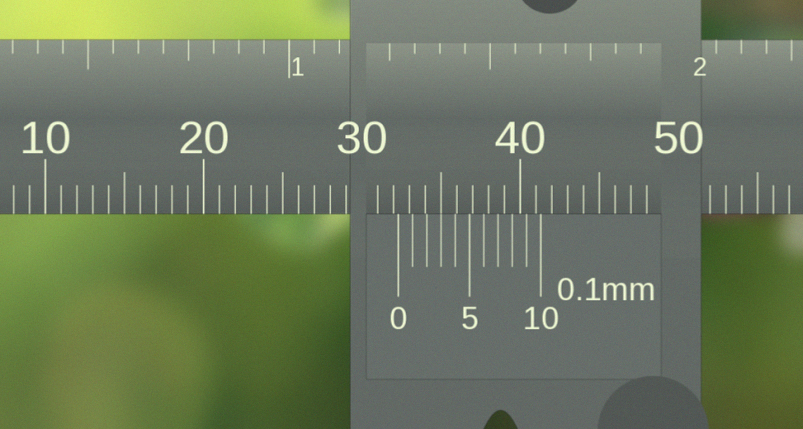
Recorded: 32.3,mm
